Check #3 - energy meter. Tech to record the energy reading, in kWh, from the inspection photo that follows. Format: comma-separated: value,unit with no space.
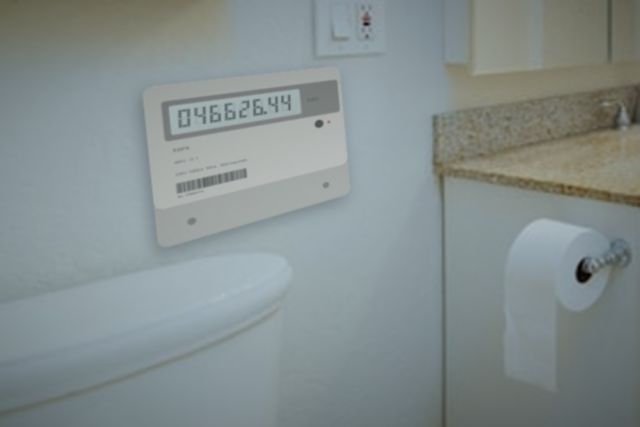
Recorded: 46626.44,kWh
